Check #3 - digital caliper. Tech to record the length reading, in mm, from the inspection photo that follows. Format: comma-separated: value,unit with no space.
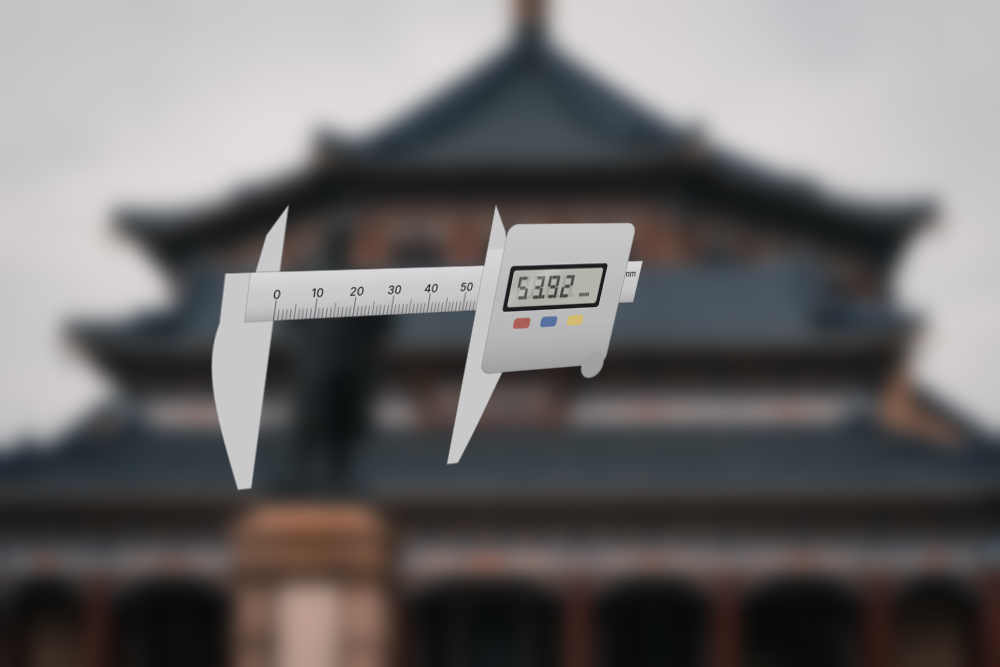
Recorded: 53.92,mm
